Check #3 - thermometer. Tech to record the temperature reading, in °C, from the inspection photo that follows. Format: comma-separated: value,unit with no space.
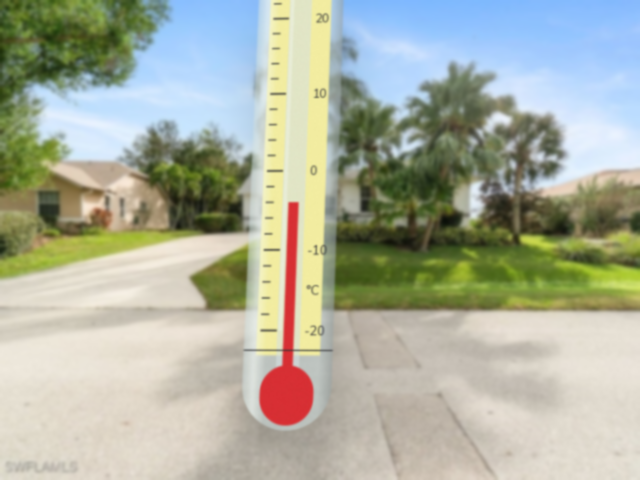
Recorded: -4,°C
